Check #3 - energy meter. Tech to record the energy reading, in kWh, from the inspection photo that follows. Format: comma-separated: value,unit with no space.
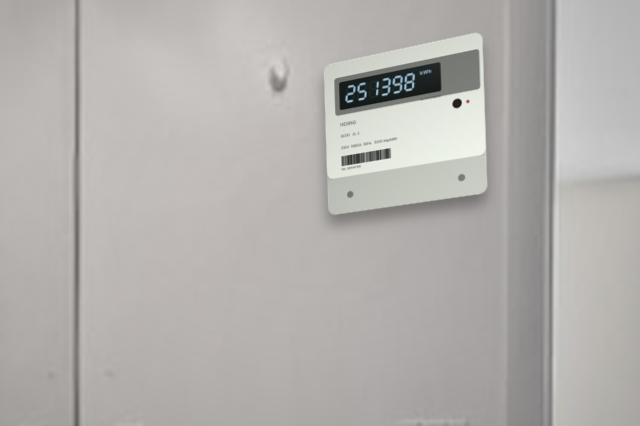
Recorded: 251398,kWh
